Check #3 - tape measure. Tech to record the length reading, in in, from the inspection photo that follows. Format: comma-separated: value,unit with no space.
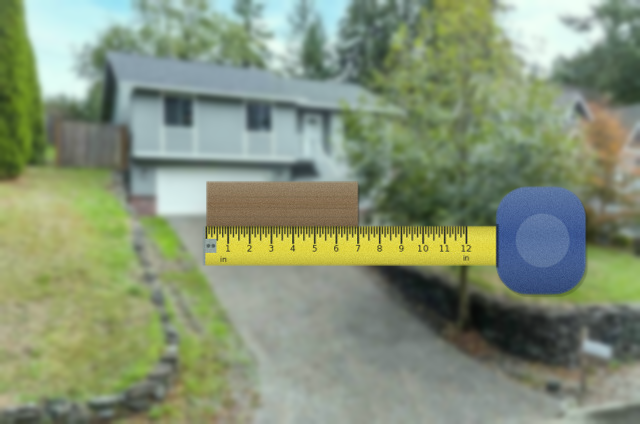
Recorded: 7,in
